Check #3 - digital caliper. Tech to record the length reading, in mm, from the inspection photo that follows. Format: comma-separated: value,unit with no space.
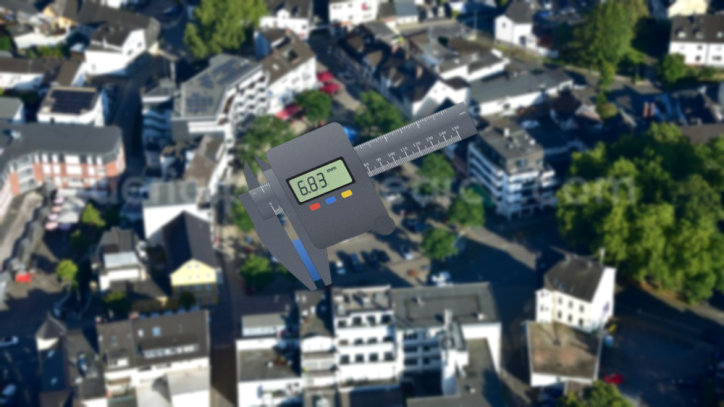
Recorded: 6.83,mm
